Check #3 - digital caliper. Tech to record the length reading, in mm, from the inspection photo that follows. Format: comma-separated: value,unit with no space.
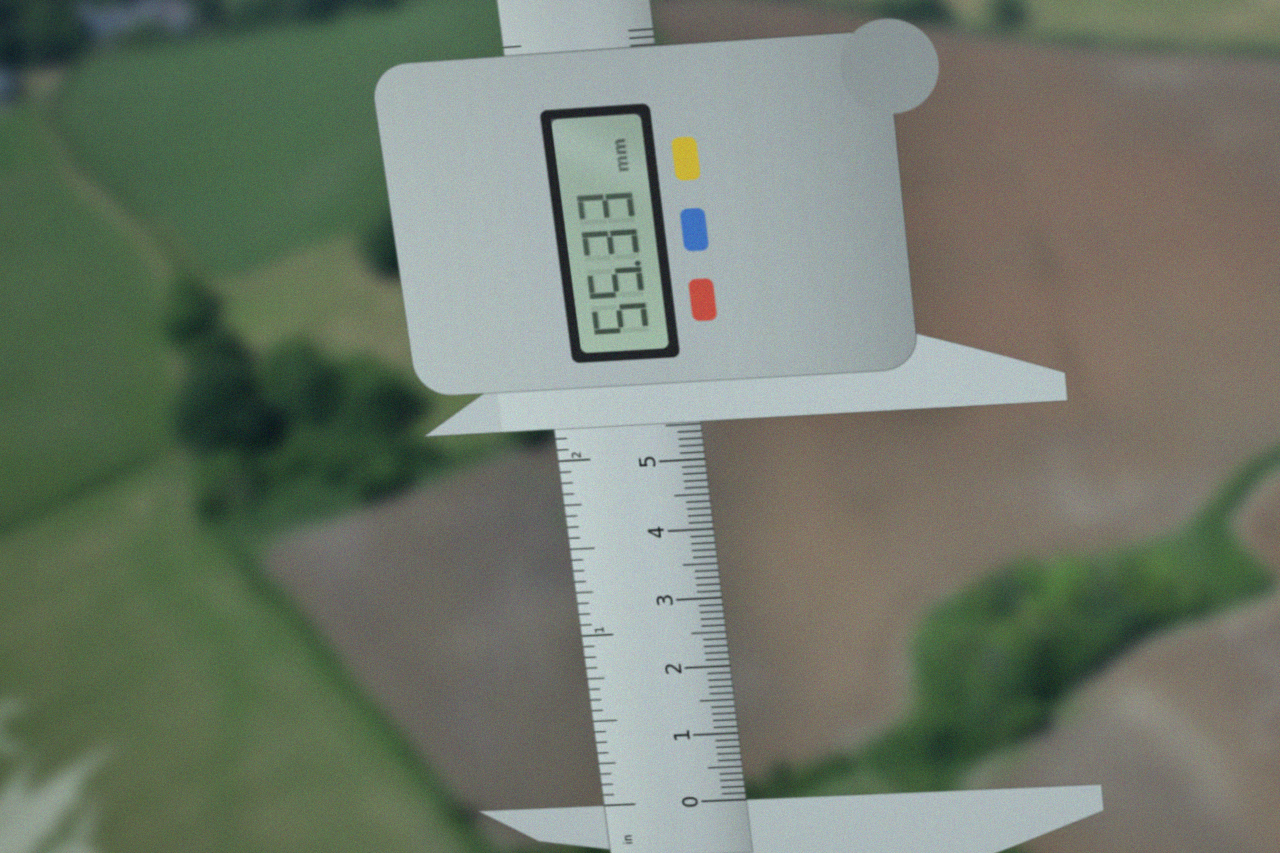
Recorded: 55.33,mm
